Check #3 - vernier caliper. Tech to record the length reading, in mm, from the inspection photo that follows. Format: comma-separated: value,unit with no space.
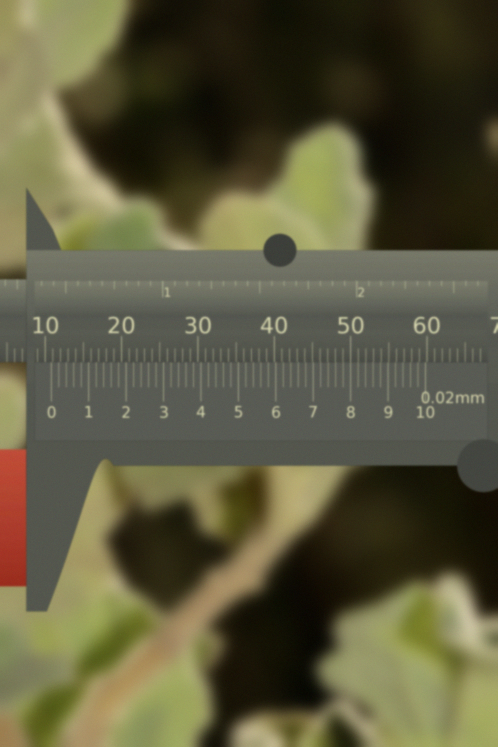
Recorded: 10.8,mm
